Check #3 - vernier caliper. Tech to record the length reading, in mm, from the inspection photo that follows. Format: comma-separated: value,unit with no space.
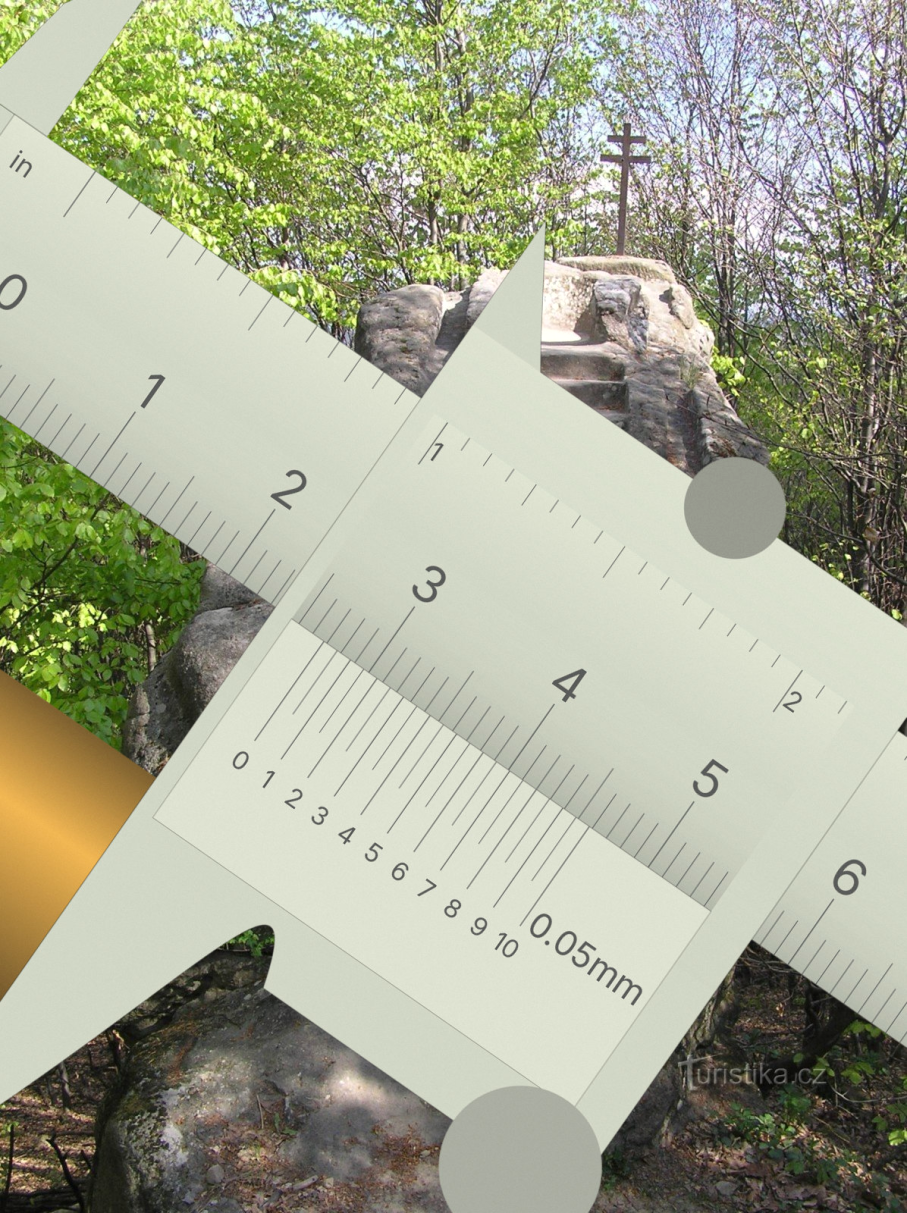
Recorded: 26.8,mm
